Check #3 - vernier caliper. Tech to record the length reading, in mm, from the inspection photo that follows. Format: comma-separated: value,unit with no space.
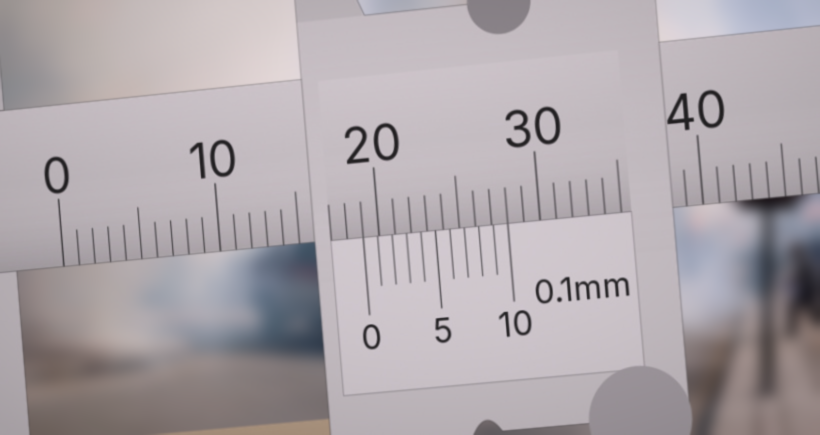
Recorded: 19.0,mm
